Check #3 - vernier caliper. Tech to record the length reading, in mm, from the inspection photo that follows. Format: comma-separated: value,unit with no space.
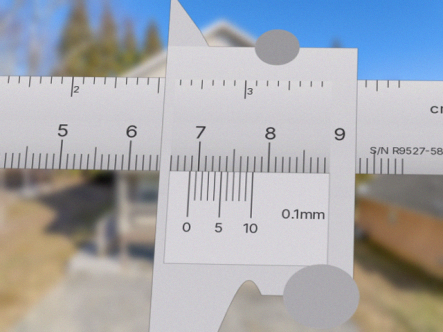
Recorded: 68.8,mm
